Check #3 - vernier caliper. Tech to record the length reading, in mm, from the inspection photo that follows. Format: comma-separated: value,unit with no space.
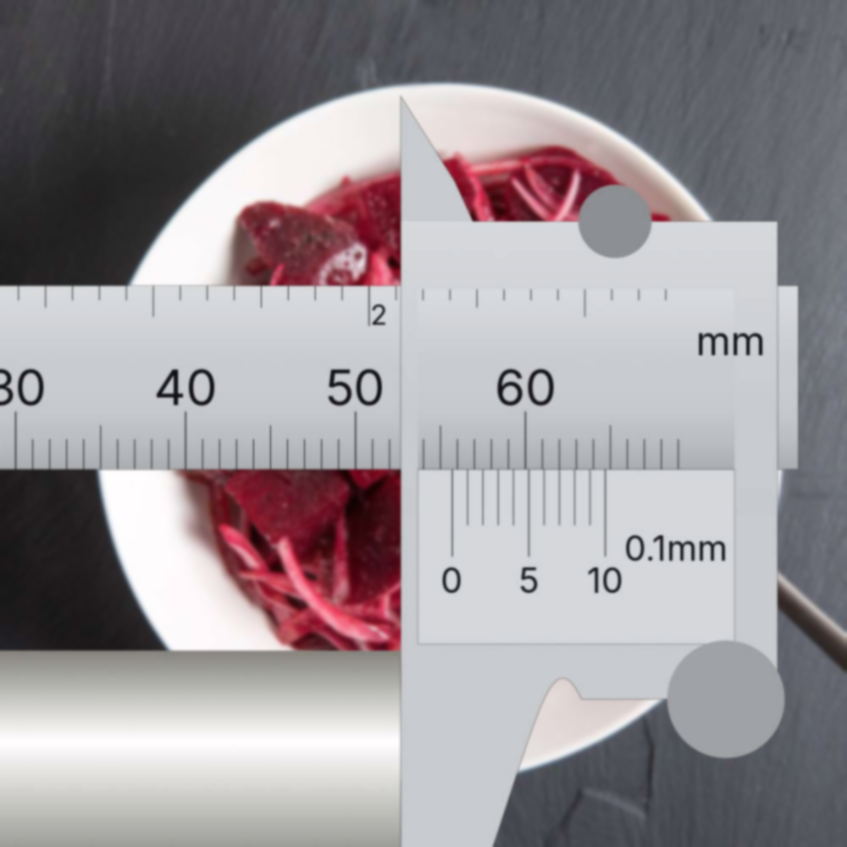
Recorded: 55.7,mm
